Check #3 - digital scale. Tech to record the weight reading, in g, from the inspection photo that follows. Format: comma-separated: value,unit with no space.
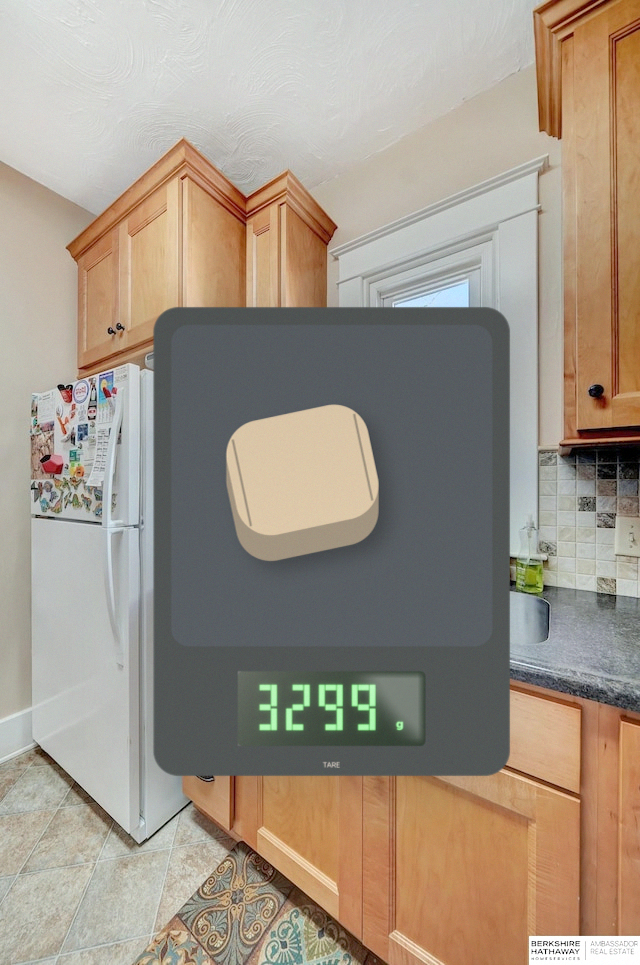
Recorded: 3299,g
